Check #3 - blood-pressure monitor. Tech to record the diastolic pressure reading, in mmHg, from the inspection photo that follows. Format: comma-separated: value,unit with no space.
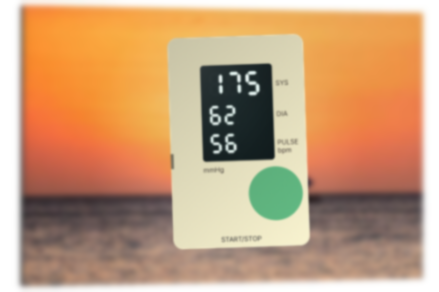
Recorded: 62,mmHg
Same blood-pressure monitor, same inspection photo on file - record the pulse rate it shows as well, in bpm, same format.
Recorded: 56,bpm
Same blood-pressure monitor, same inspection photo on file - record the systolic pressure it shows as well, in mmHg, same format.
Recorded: 175,mmHg
